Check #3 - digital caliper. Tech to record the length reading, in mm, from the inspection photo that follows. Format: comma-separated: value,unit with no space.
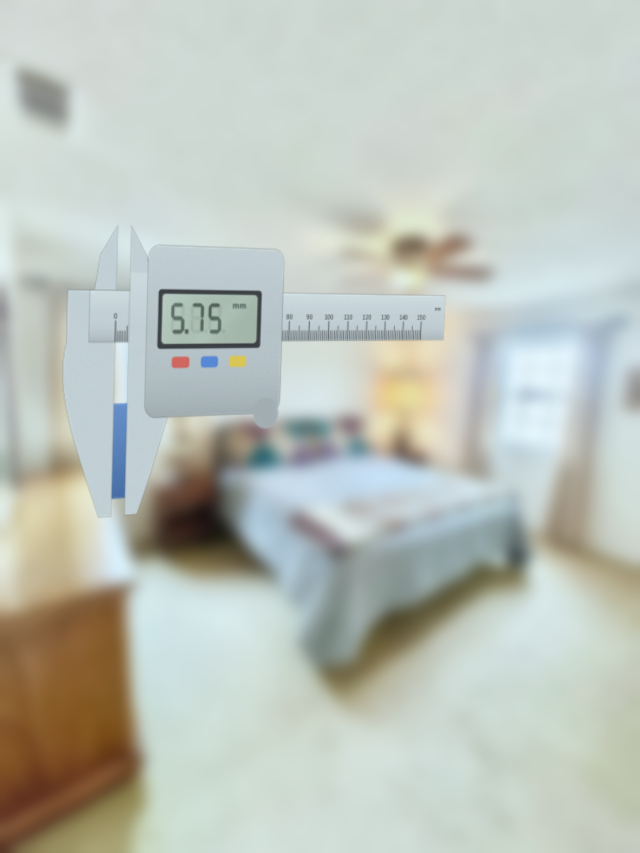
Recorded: 5.75,mm
